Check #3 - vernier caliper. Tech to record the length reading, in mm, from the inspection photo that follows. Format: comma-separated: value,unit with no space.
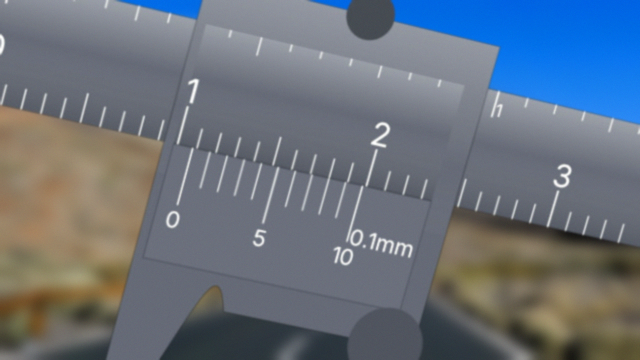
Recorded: 10.8,mm
